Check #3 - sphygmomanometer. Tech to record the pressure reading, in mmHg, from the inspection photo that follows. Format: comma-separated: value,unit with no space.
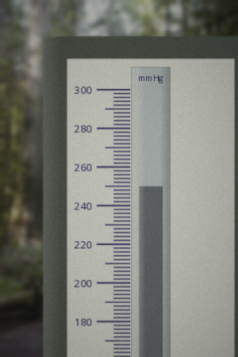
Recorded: 250,mmHg
